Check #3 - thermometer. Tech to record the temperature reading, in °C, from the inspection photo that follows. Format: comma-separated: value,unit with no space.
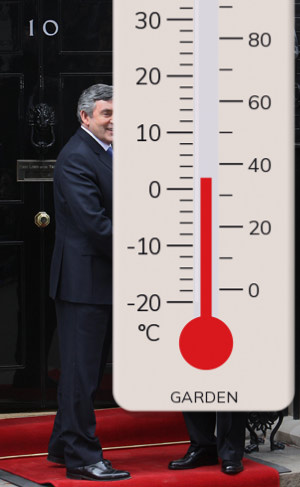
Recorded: 2,°C
